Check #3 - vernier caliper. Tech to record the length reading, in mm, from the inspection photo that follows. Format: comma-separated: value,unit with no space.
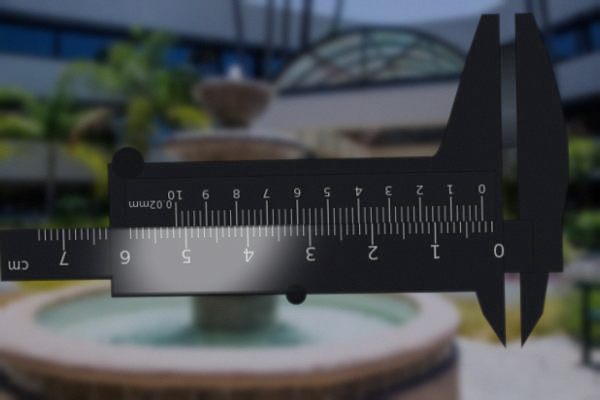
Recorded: 2.5,mm
